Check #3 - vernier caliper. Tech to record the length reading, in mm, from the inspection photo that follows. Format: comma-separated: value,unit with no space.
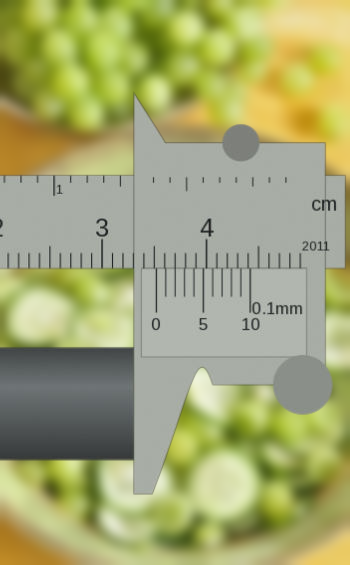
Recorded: 35.2,mm
